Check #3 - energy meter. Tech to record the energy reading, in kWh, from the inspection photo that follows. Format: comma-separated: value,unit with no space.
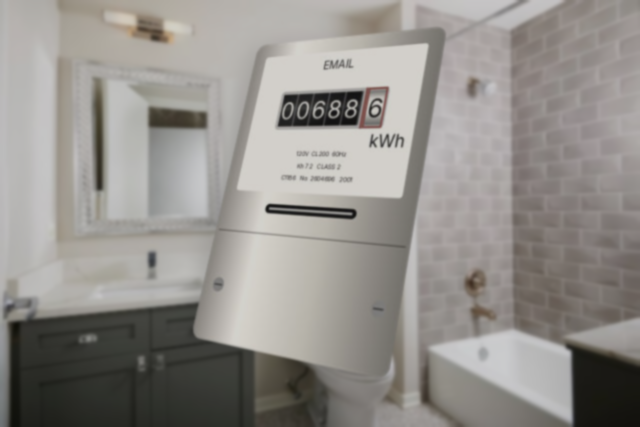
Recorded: 688.6,kWh
